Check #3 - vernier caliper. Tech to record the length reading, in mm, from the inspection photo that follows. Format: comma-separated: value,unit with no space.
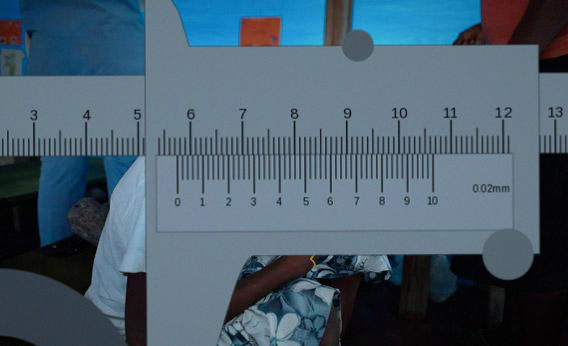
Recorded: 57.5,mm
